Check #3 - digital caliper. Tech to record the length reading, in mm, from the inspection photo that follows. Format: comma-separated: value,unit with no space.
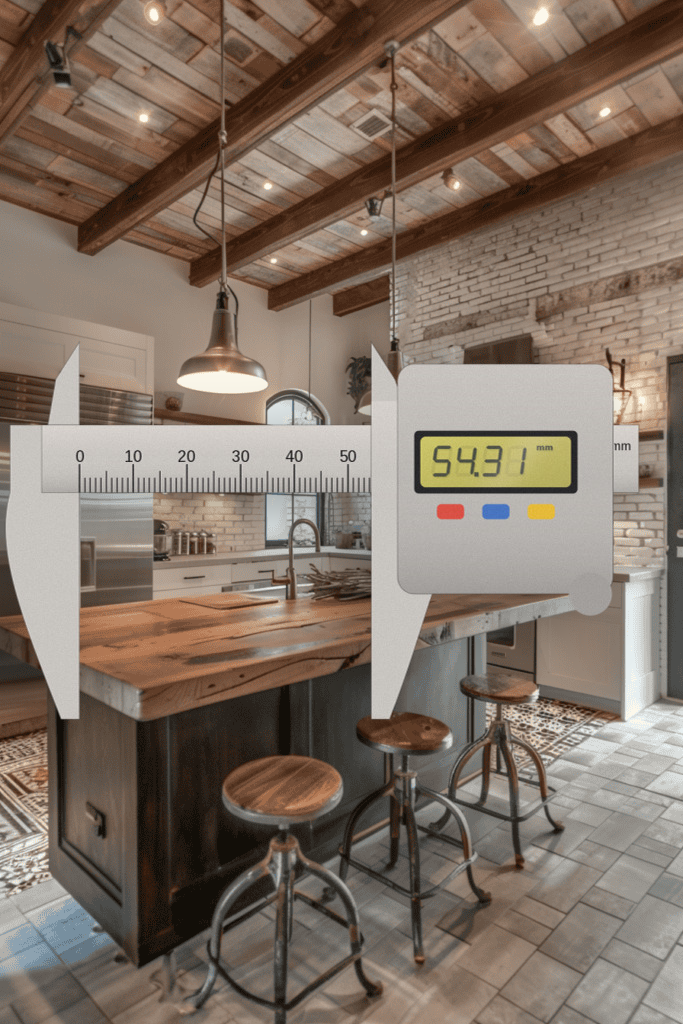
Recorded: 54.31,mm
